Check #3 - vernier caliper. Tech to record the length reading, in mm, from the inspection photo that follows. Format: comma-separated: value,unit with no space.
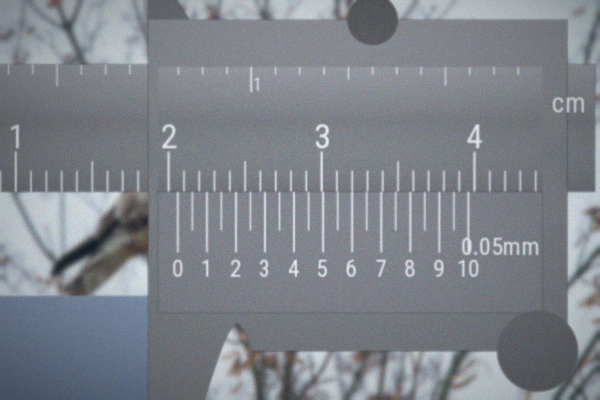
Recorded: 20.6,mm
